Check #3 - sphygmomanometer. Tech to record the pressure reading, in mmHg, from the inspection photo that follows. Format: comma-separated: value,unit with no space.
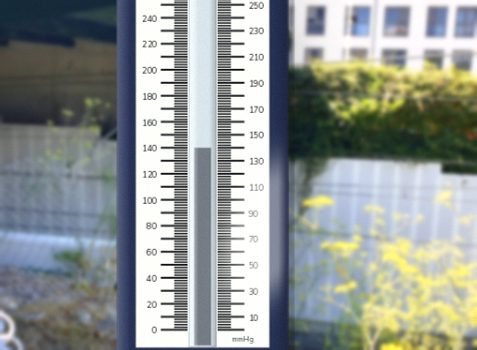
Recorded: 140,mmHg
